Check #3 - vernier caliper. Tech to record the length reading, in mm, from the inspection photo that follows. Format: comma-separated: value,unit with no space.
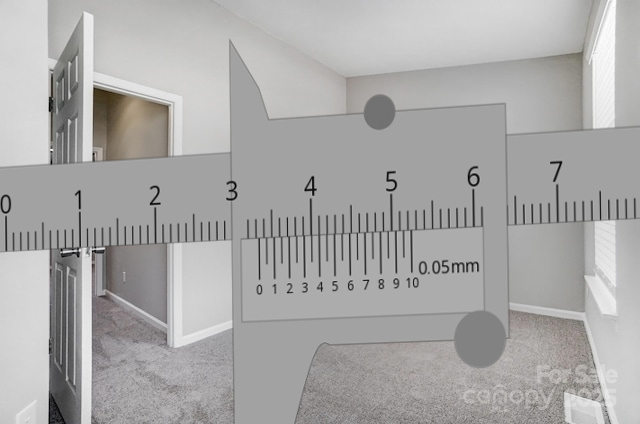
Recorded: 33.4,mm
